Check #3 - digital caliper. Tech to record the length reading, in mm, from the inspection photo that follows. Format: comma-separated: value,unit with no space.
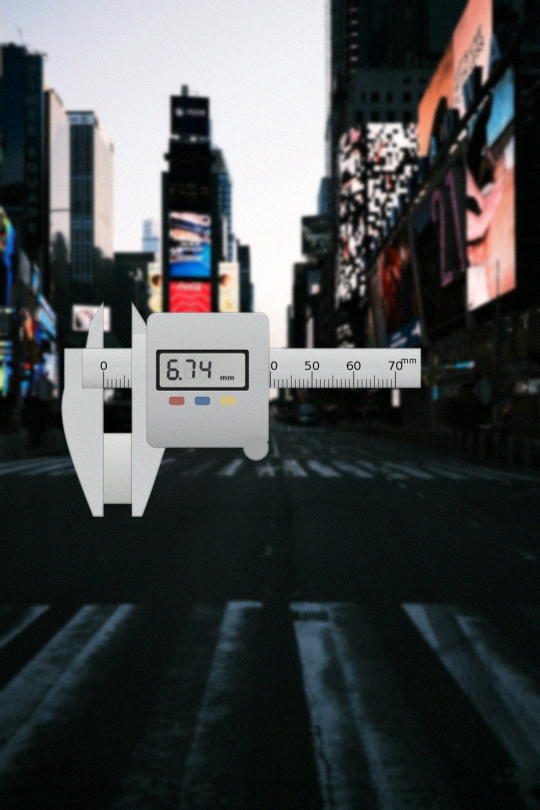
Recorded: 6.74,mm
